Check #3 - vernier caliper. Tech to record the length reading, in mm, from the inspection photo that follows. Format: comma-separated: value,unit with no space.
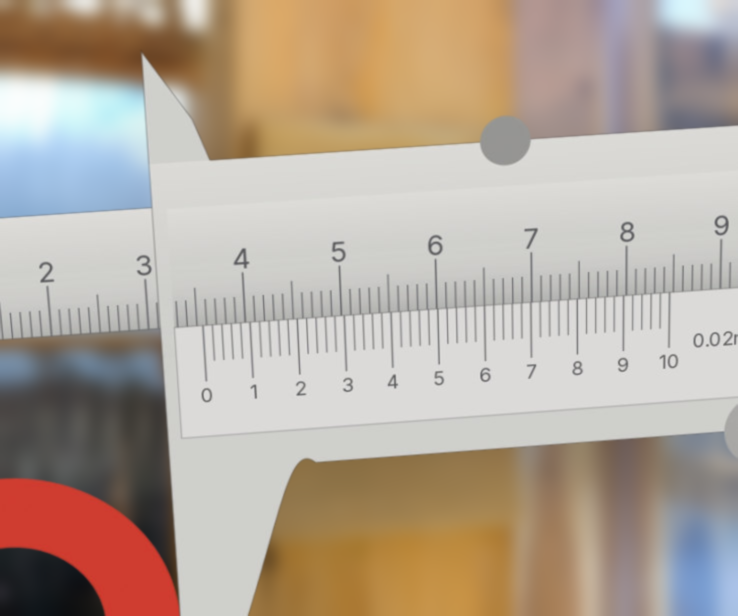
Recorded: 35.6,mm
